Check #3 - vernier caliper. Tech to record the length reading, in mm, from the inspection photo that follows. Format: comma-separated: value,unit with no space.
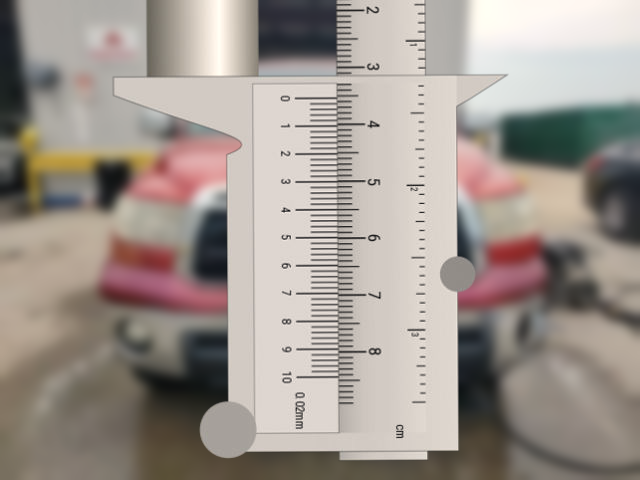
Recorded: 35.4,mm
